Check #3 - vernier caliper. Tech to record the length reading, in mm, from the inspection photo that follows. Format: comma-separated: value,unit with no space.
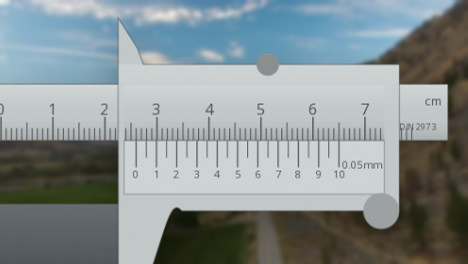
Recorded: 26.0,mm
